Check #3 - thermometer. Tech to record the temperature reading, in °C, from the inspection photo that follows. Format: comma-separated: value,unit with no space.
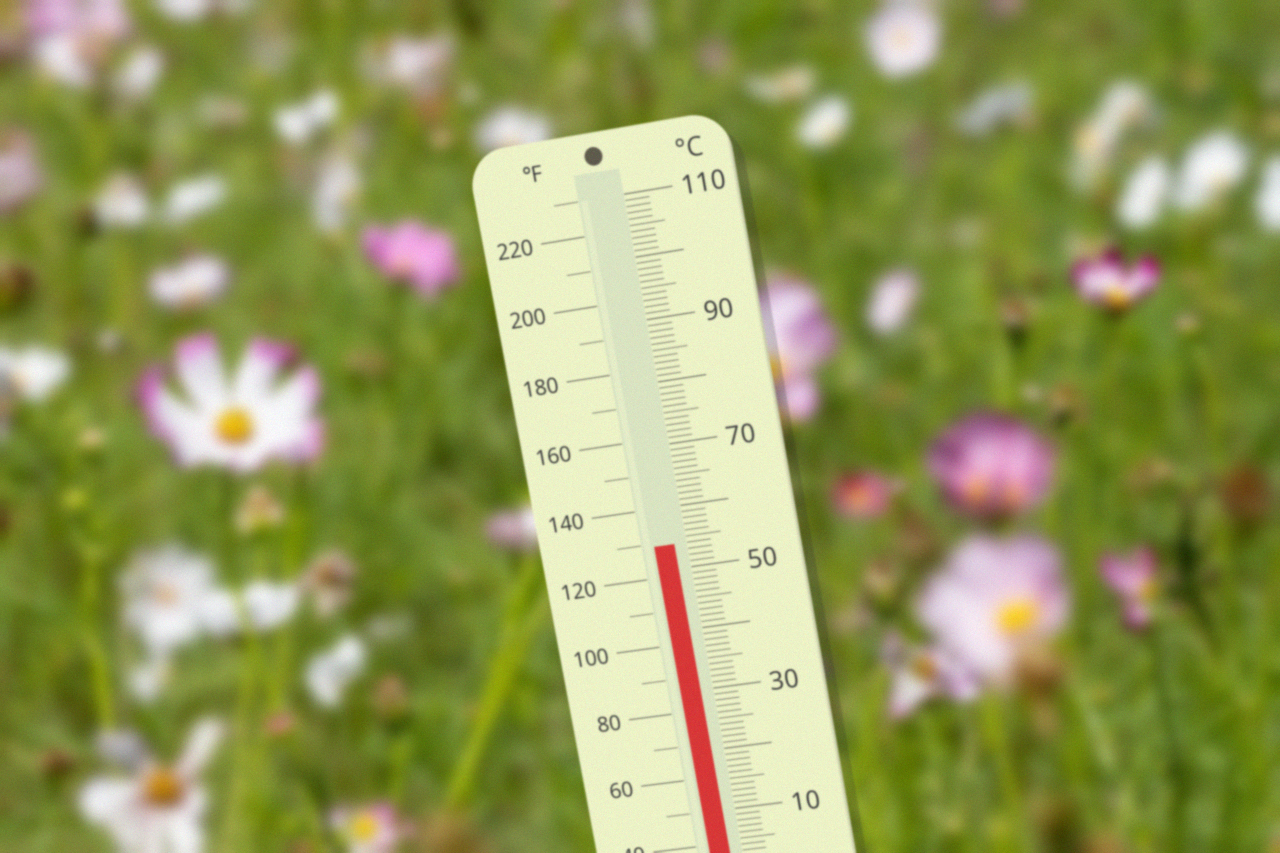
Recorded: 54,°C
